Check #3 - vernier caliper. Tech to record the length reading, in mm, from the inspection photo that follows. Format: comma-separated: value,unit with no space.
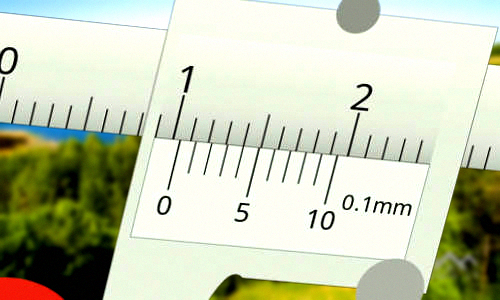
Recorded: 10.4,mm
